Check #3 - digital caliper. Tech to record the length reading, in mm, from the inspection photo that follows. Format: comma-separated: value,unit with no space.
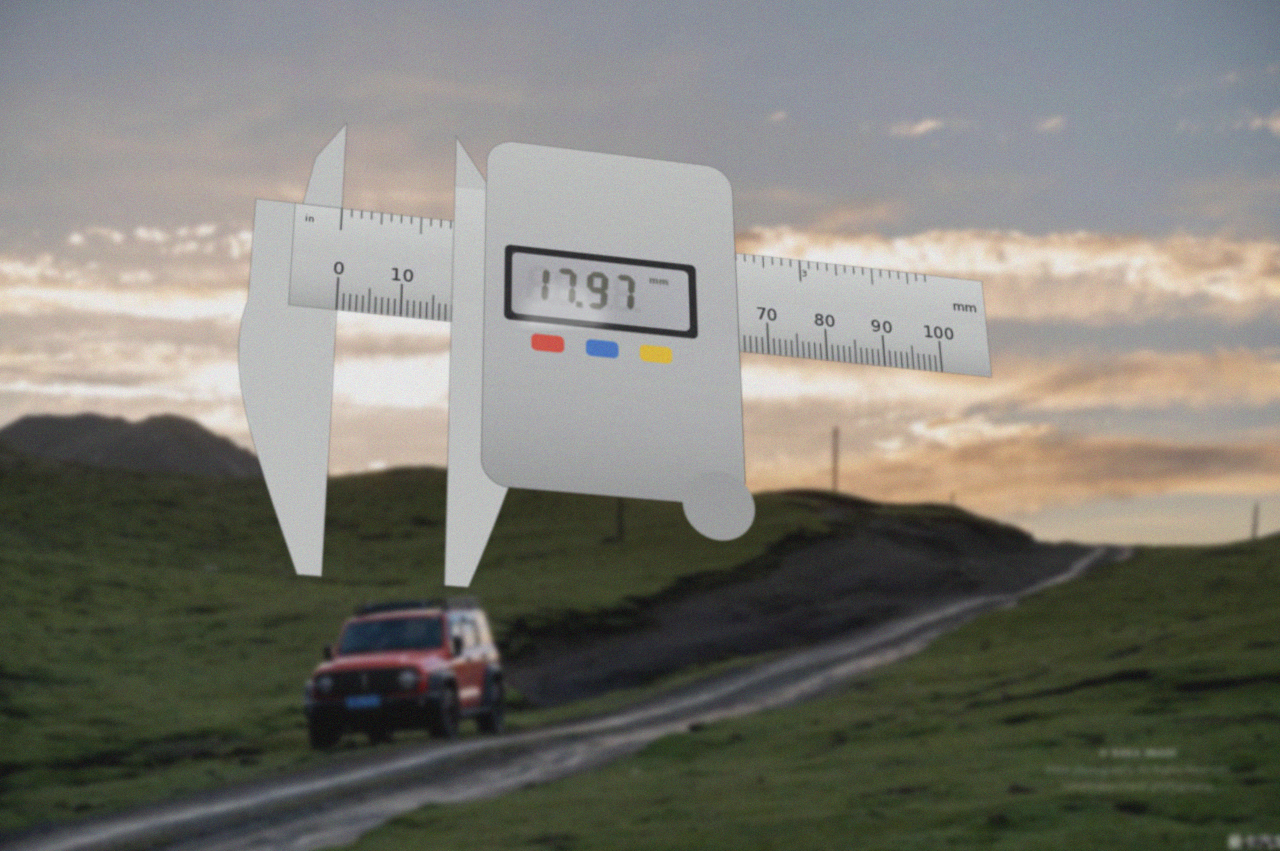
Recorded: 17.97,mm
